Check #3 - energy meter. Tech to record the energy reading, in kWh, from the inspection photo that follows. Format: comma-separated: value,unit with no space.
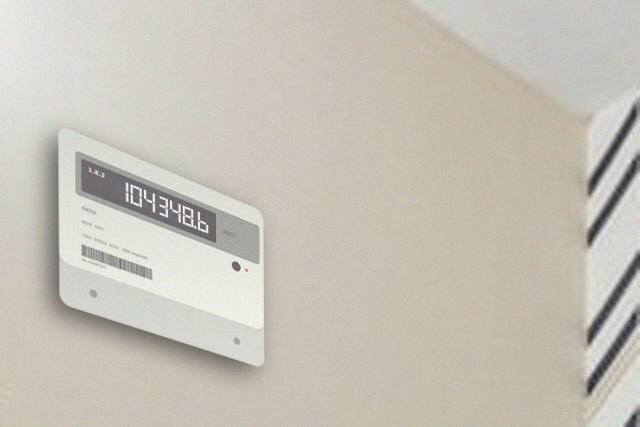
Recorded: 104348.6,kWh
